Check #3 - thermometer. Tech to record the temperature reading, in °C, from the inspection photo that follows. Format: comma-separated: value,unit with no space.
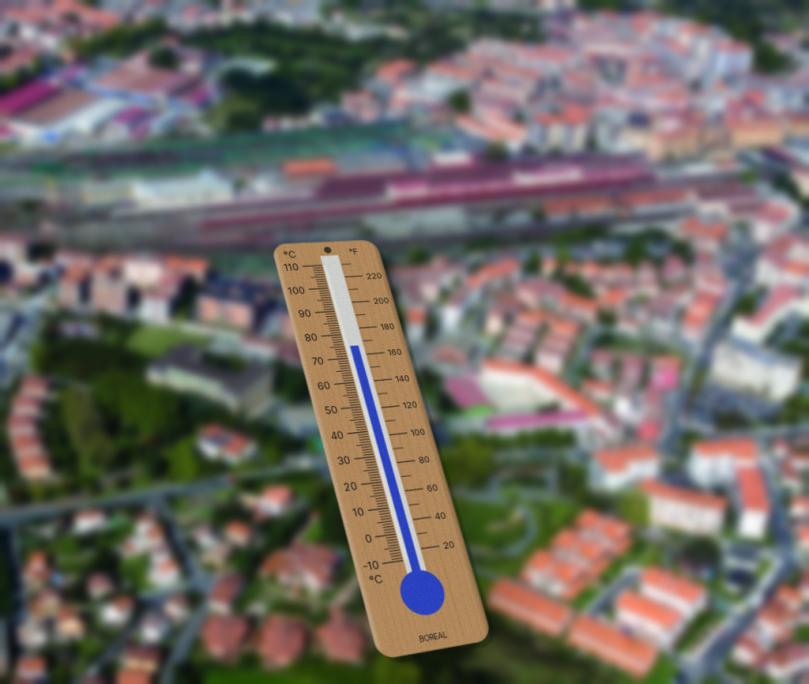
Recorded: 75,°C
